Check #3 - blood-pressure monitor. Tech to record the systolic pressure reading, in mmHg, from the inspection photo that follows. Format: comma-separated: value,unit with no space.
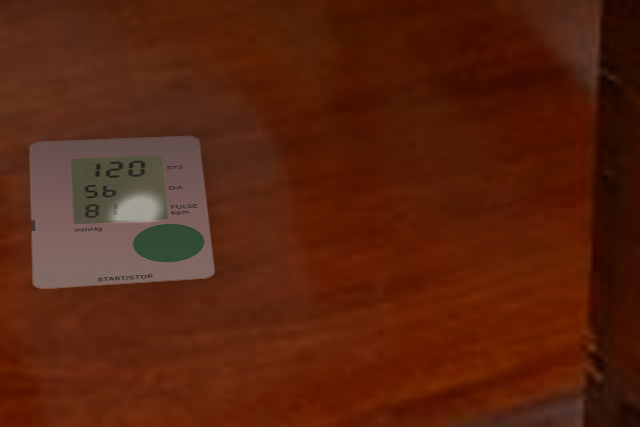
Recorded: 120,mmHg
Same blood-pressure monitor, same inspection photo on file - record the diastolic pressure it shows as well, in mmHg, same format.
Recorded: 56,mmHg
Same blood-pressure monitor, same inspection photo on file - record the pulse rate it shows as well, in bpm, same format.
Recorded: 81,bpm
